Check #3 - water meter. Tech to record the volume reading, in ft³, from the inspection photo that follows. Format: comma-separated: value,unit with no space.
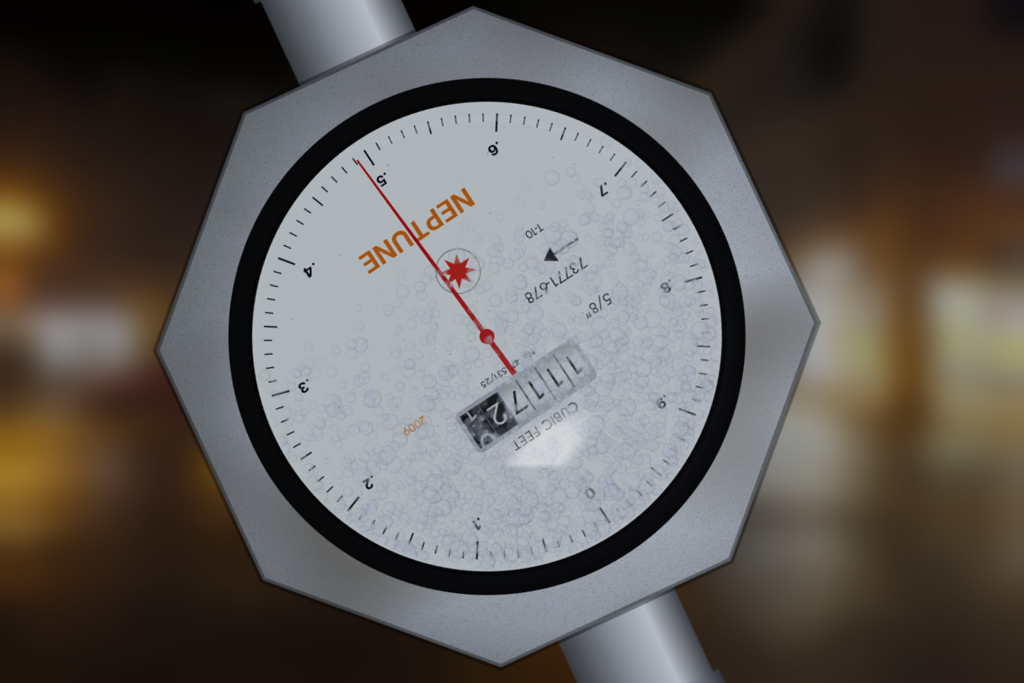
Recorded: 111720.49,ft³
